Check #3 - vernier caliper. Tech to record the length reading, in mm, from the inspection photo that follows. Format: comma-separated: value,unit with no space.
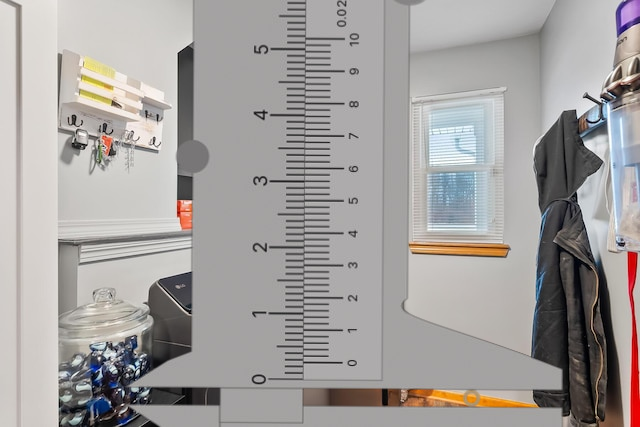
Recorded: 2.6,mm
